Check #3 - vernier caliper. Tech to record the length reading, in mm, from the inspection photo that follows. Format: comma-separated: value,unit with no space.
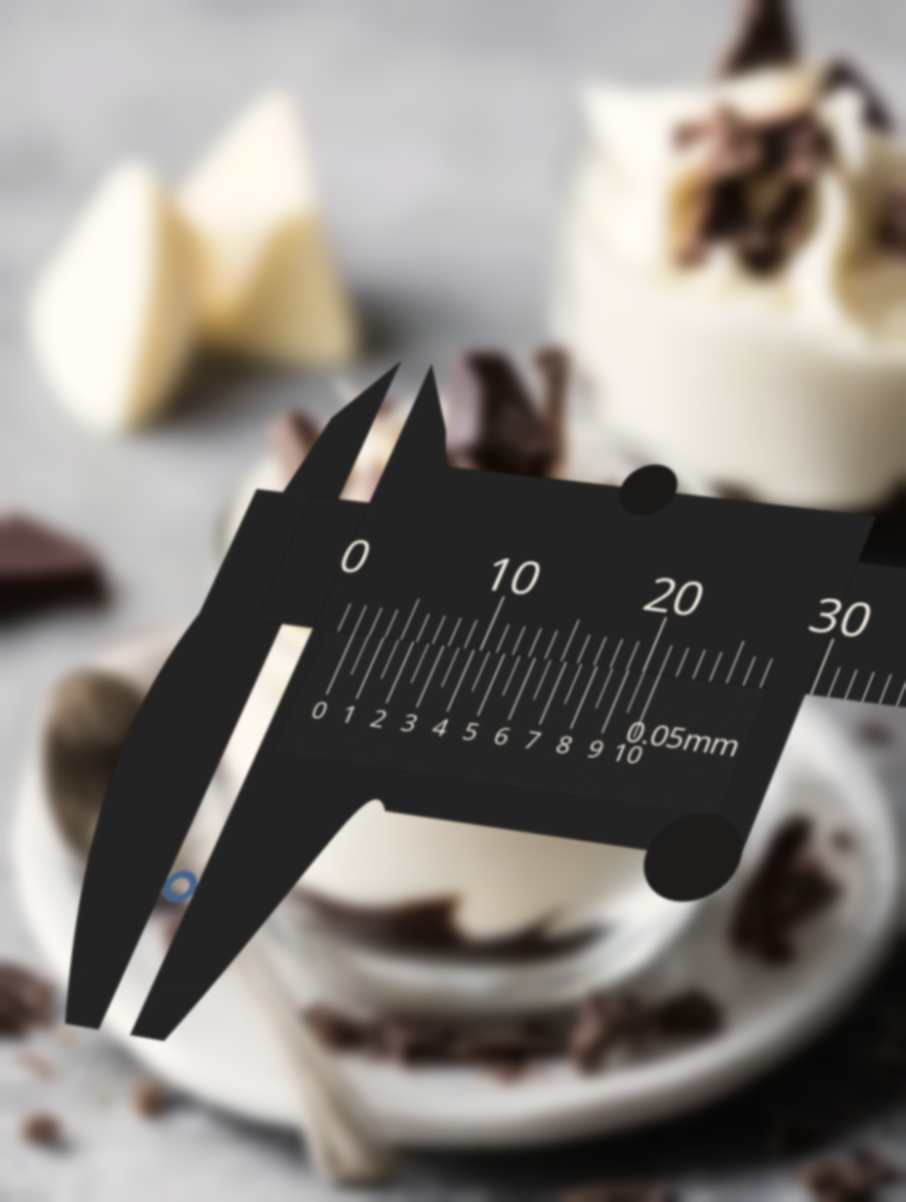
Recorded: 2.0,mm
